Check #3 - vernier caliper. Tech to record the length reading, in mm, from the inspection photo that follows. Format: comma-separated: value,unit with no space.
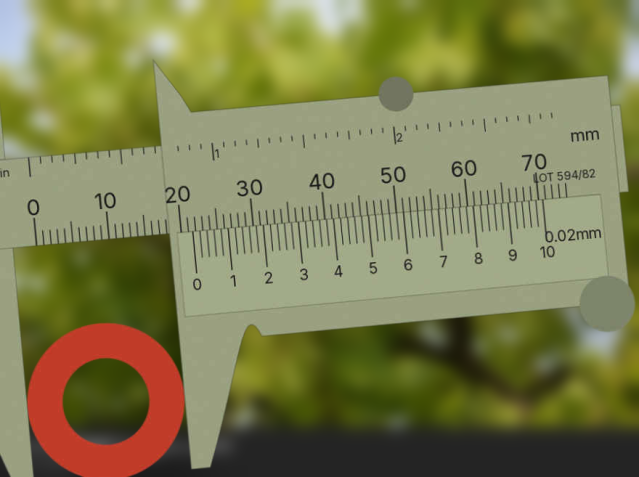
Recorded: 21.6,mm
